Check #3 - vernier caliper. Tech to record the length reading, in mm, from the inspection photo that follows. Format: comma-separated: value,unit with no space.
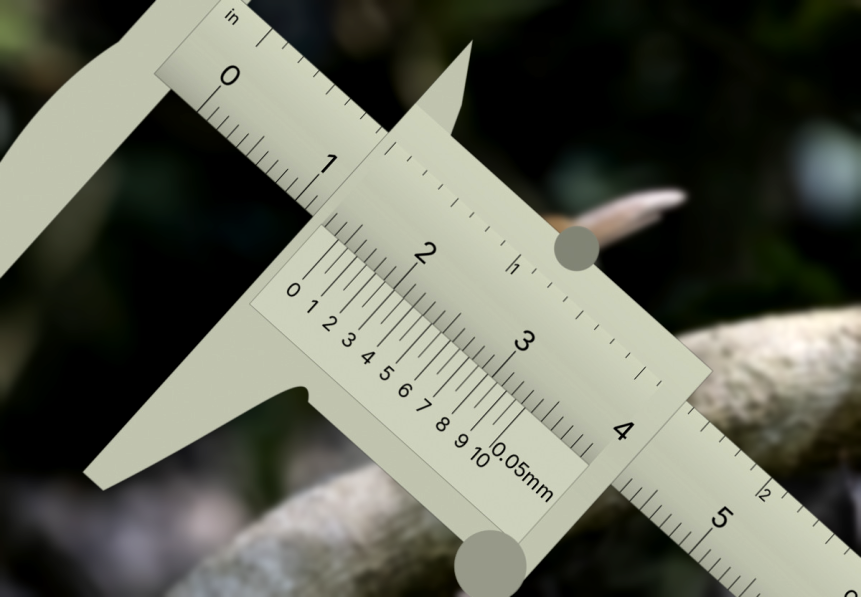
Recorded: 14.4,mm
